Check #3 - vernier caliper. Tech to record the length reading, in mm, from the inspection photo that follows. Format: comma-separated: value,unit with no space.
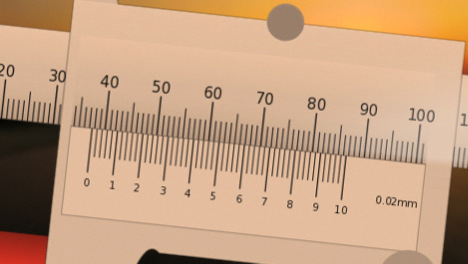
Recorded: 37.5,mm
